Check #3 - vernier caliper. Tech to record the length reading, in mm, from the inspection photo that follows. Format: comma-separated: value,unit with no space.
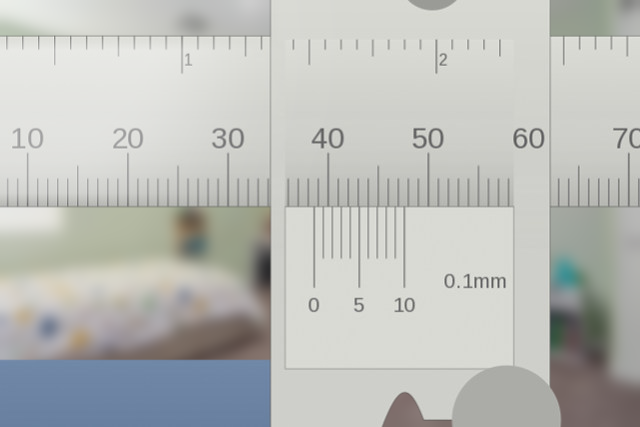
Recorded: 38.6,mm
